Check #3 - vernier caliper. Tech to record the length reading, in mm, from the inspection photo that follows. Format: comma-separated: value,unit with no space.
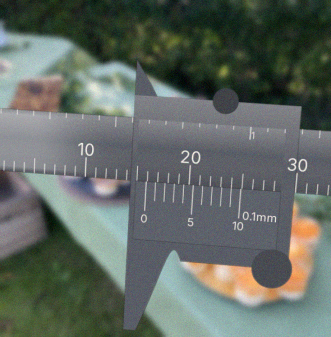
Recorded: 15.9,mm
